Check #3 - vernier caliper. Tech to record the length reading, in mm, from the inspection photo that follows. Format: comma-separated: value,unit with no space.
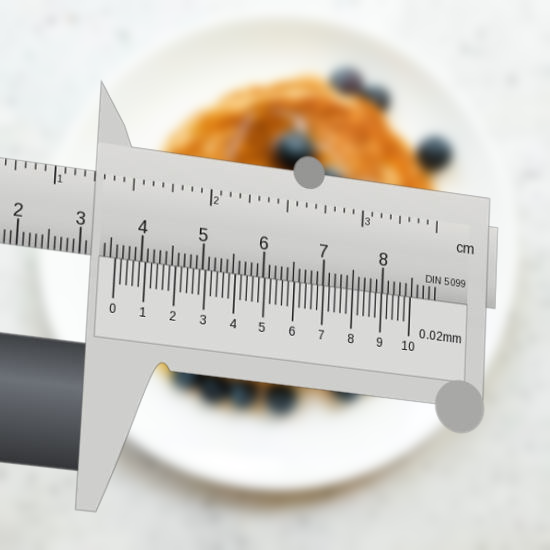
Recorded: 35.8,mm
